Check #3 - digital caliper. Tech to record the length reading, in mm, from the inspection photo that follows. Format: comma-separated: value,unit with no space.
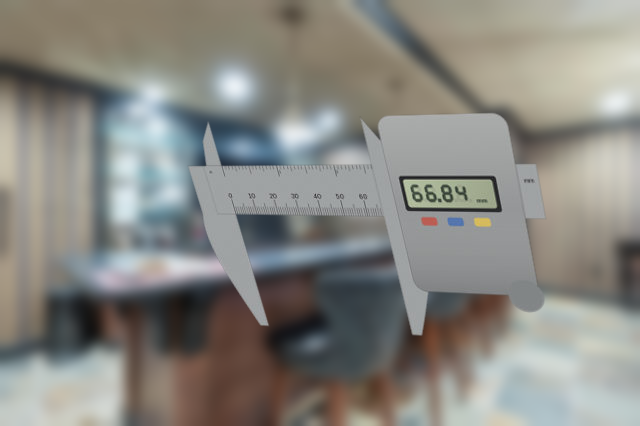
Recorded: 66.84,mm
